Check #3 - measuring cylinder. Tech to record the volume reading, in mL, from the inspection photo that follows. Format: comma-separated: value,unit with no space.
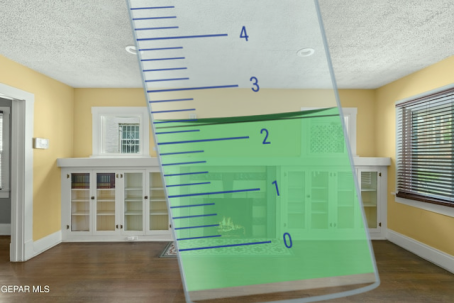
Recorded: 2.3,mL
